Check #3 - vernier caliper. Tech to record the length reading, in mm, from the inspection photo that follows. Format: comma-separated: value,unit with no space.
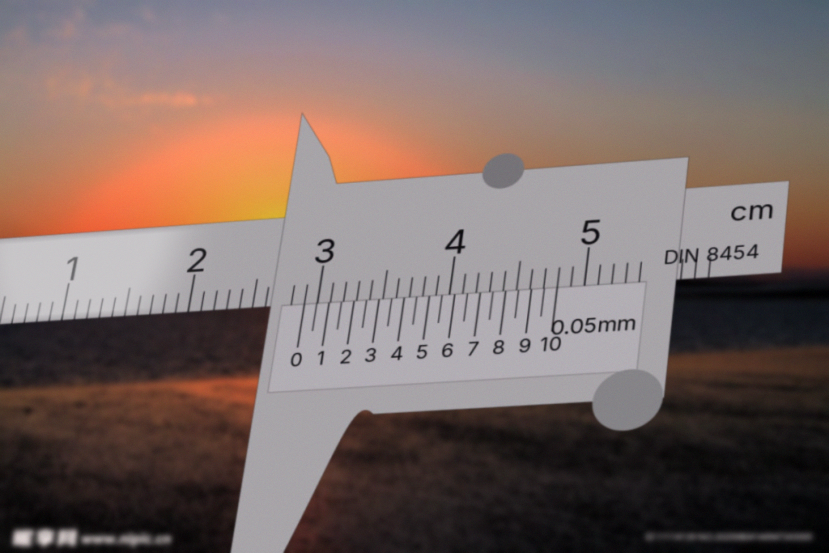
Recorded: 29.0,mm
